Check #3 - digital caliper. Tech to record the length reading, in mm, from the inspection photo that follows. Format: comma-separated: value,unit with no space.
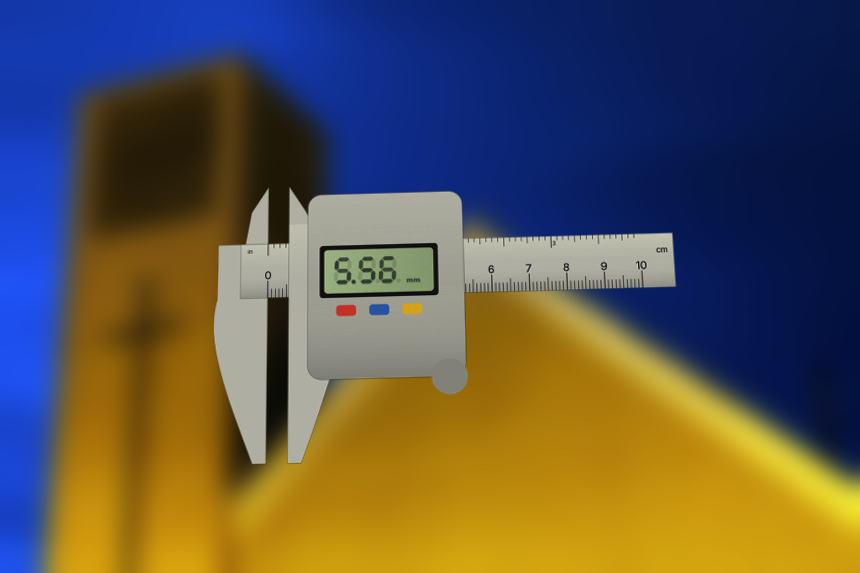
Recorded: 5.56,mm
